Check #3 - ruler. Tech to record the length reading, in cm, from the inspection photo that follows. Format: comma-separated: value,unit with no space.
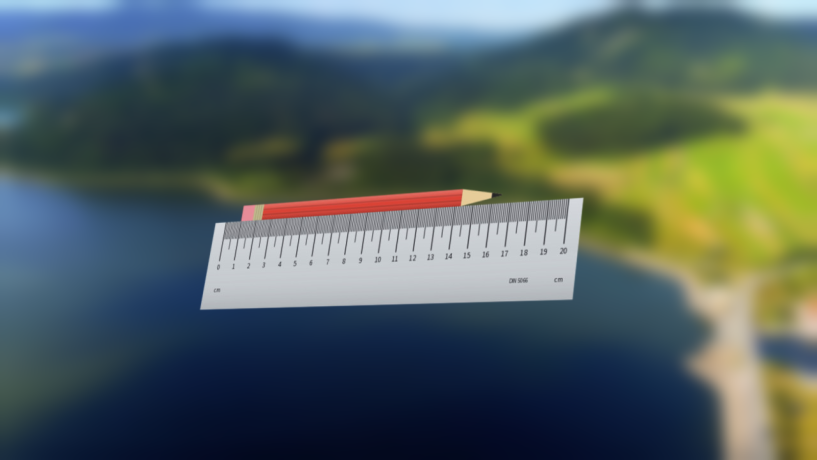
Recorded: 15.5,cm
